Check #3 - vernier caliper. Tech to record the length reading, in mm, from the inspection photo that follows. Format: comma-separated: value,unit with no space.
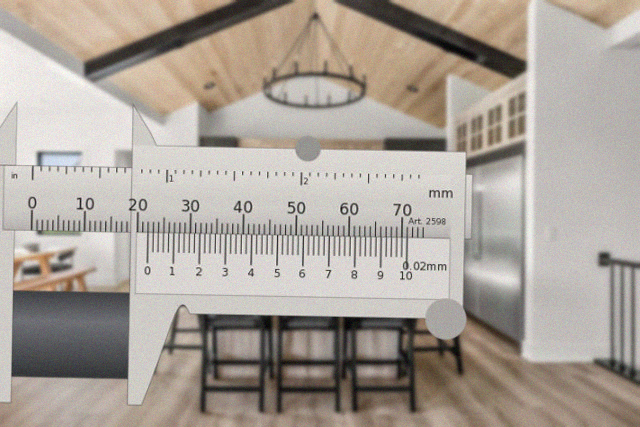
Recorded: 22.0,mm
